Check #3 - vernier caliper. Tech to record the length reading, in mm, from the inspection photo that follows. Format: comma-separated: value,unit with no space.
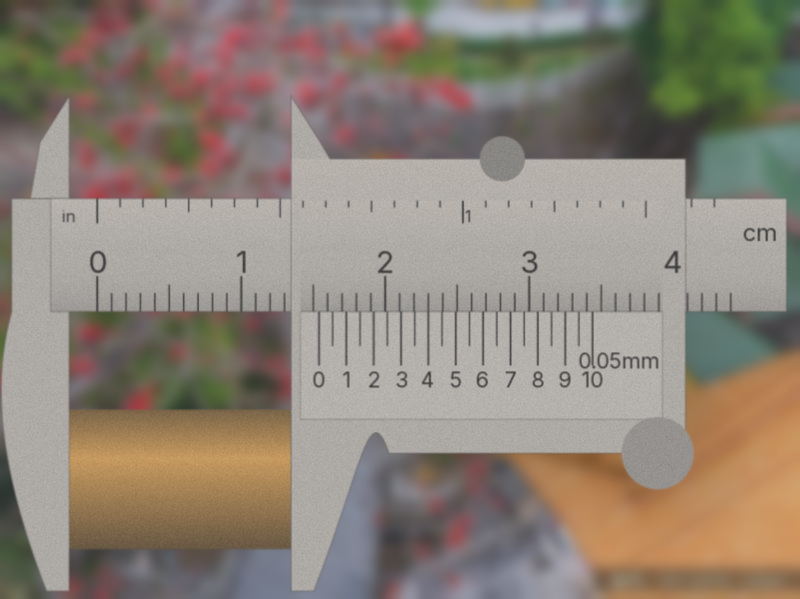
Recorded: 15.4,mm
